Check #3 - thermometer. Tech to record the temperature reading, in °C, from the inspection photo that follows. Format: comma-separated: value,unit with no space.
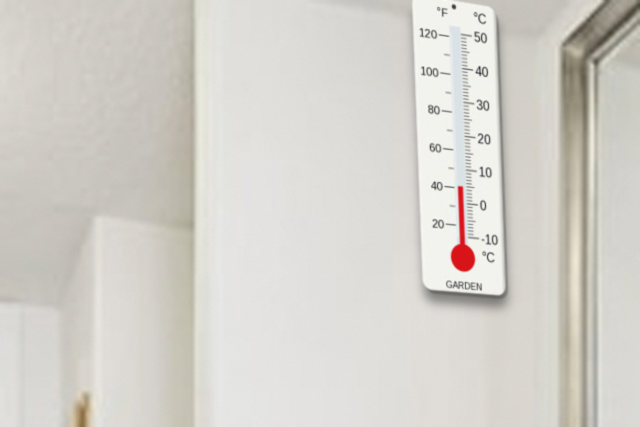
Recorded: 5,°C
